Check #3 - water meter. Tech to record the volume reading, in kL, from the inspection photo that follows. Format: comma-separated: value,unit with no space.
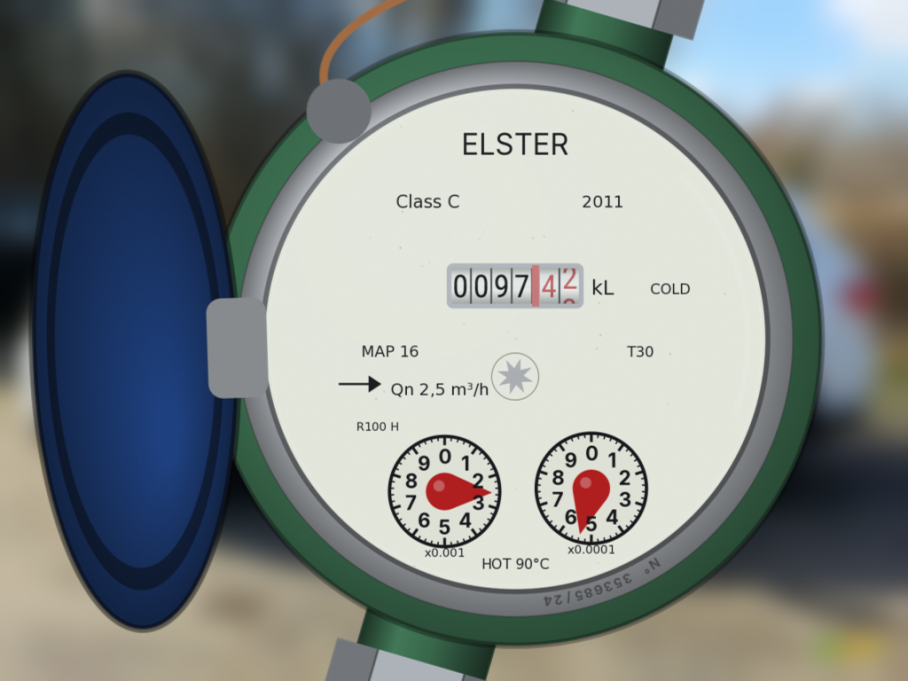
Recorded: 97.4225,kL
